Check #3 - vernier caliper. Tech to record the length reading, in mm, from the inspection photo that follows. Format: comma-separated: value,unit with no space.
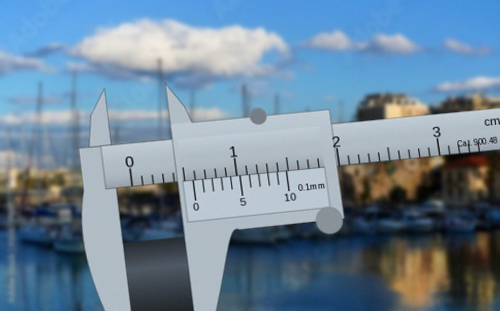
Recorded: 5.8,mm
